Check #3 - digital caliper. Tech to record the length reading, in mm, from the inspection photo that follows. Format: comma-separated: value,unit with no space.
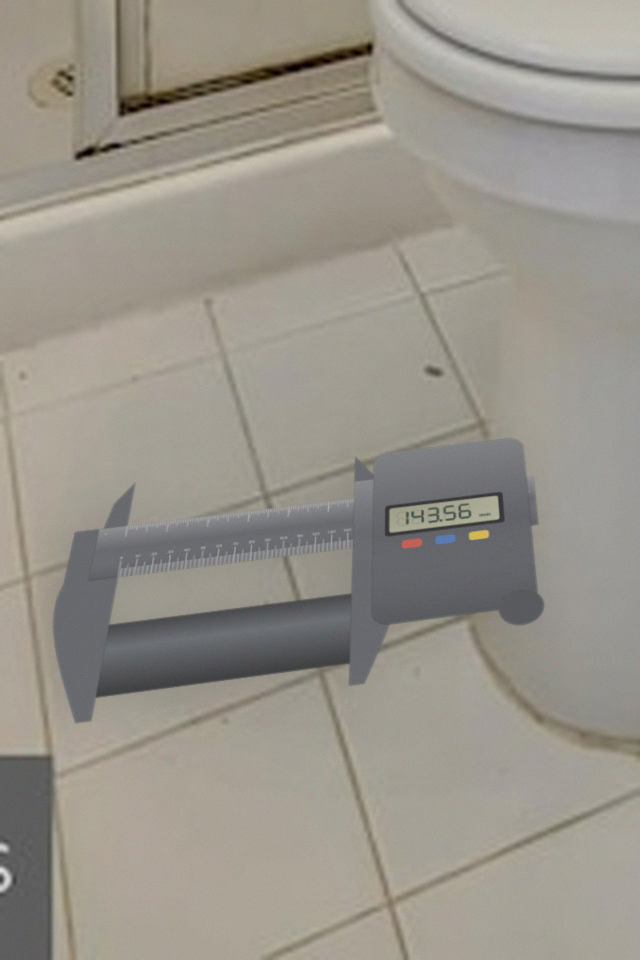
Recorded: 143.56,mm
